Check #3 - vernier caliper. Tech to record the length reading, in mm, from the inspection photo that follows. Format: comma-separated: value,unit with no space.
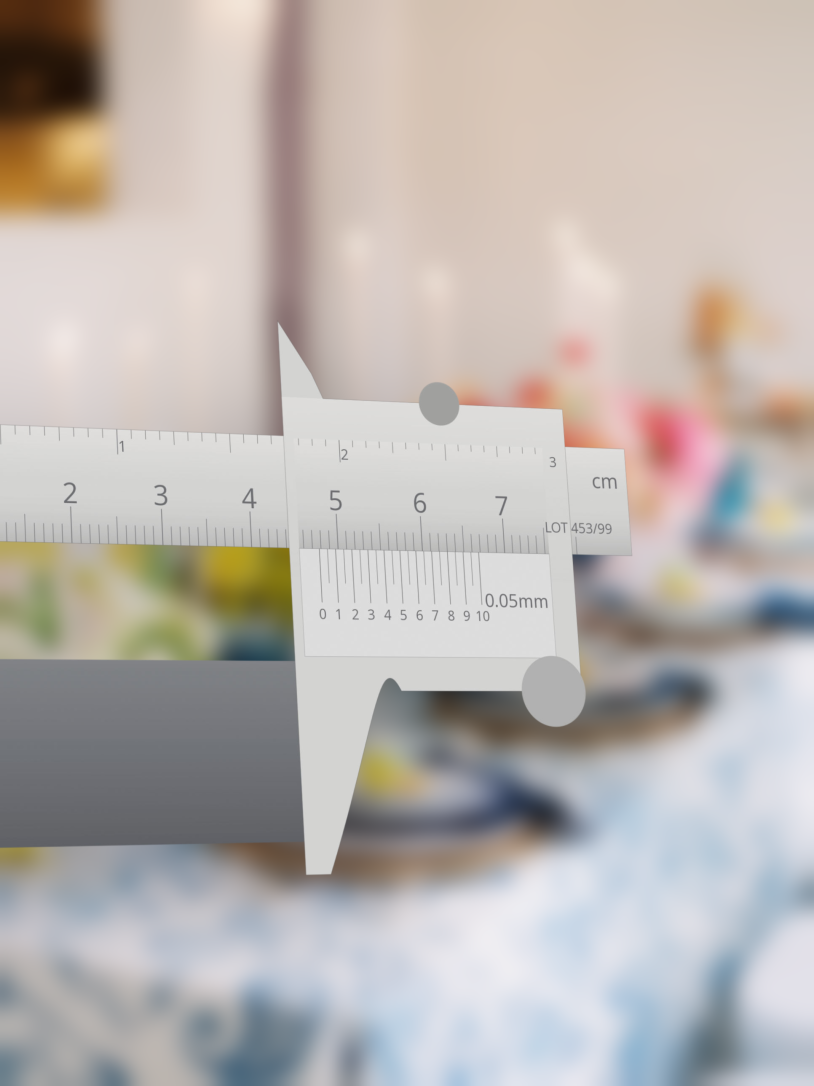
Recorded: 47.8,mm
